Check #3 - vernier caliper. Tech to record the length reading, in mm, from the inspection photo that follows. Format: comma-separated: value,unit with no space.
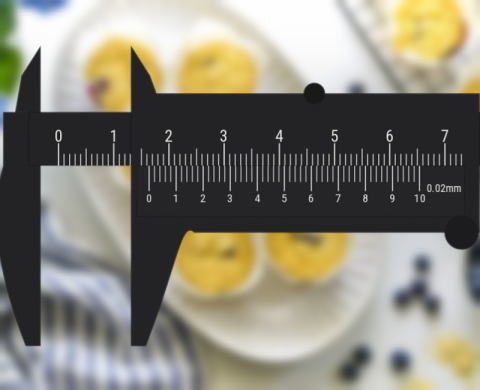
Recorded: 16.4,mm
